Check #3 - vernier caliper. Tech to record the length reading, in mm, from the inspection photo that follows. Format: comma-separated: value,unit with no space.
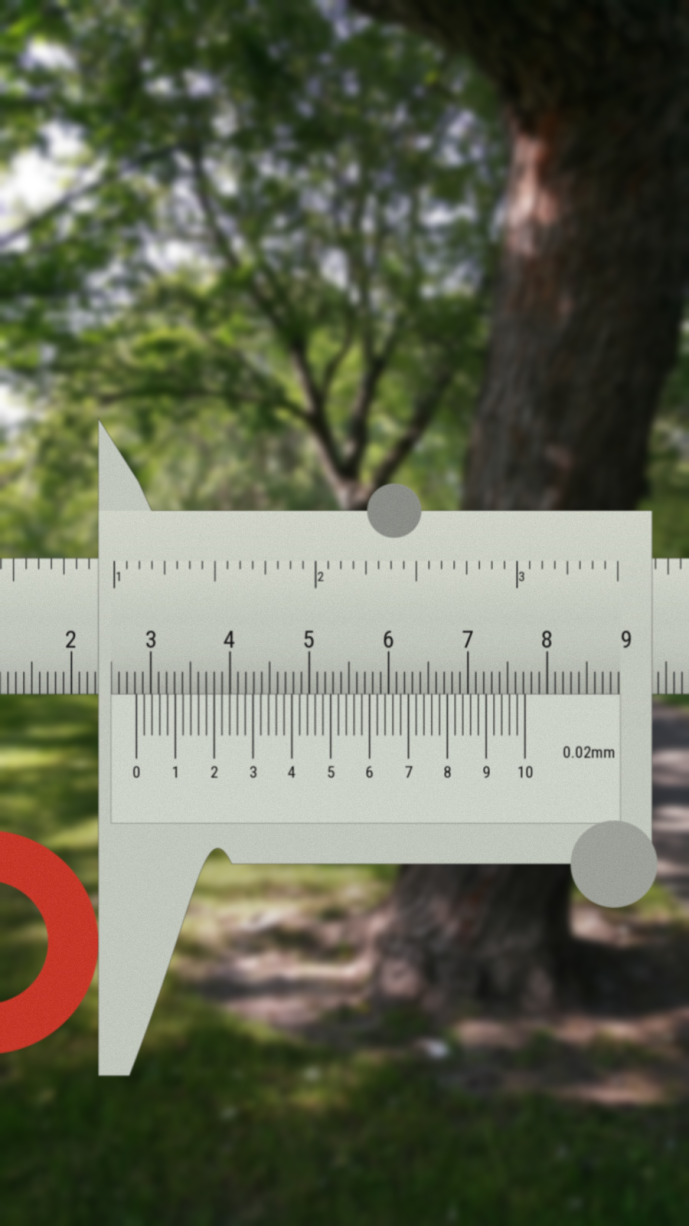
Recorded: 28.2,mm
